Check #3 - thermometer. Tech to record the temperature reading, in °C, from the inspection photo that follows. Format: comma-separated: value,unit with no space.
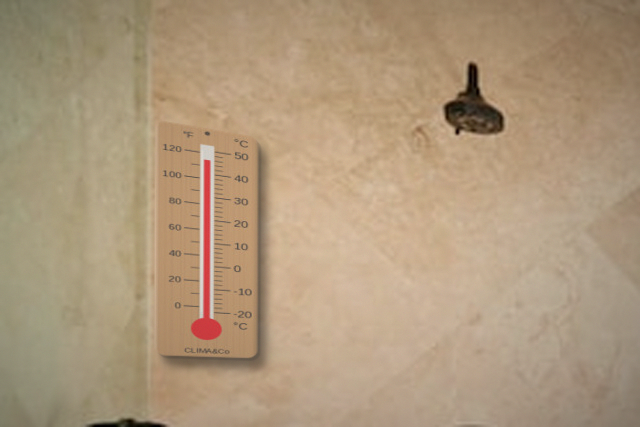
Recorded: 46,°C
